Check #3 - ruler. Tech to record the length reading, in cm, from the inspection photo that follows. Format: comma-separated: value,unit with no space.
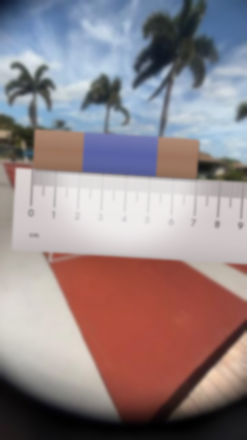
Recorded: 7,cm
